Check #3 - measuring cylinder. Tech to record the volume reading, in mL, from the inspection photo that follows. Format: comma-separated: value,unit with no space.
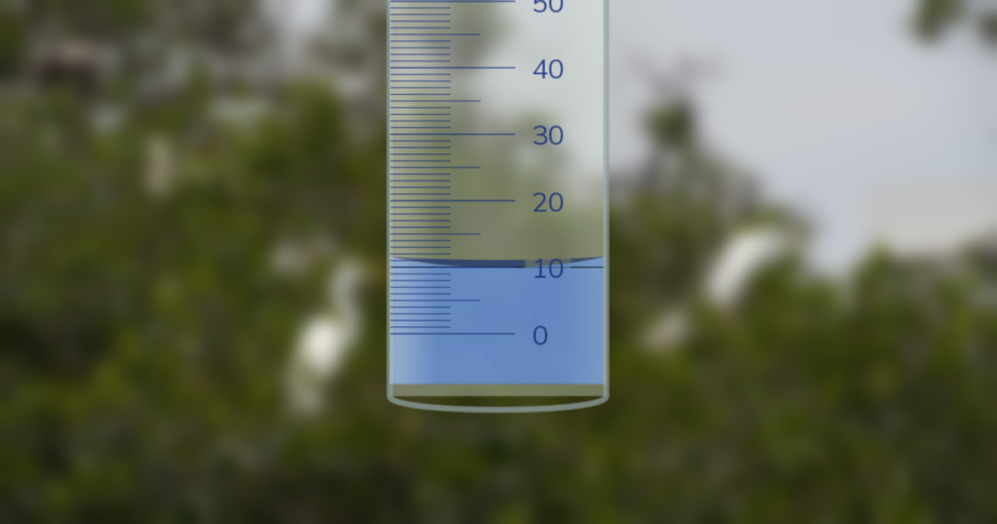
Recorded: 10,mL
